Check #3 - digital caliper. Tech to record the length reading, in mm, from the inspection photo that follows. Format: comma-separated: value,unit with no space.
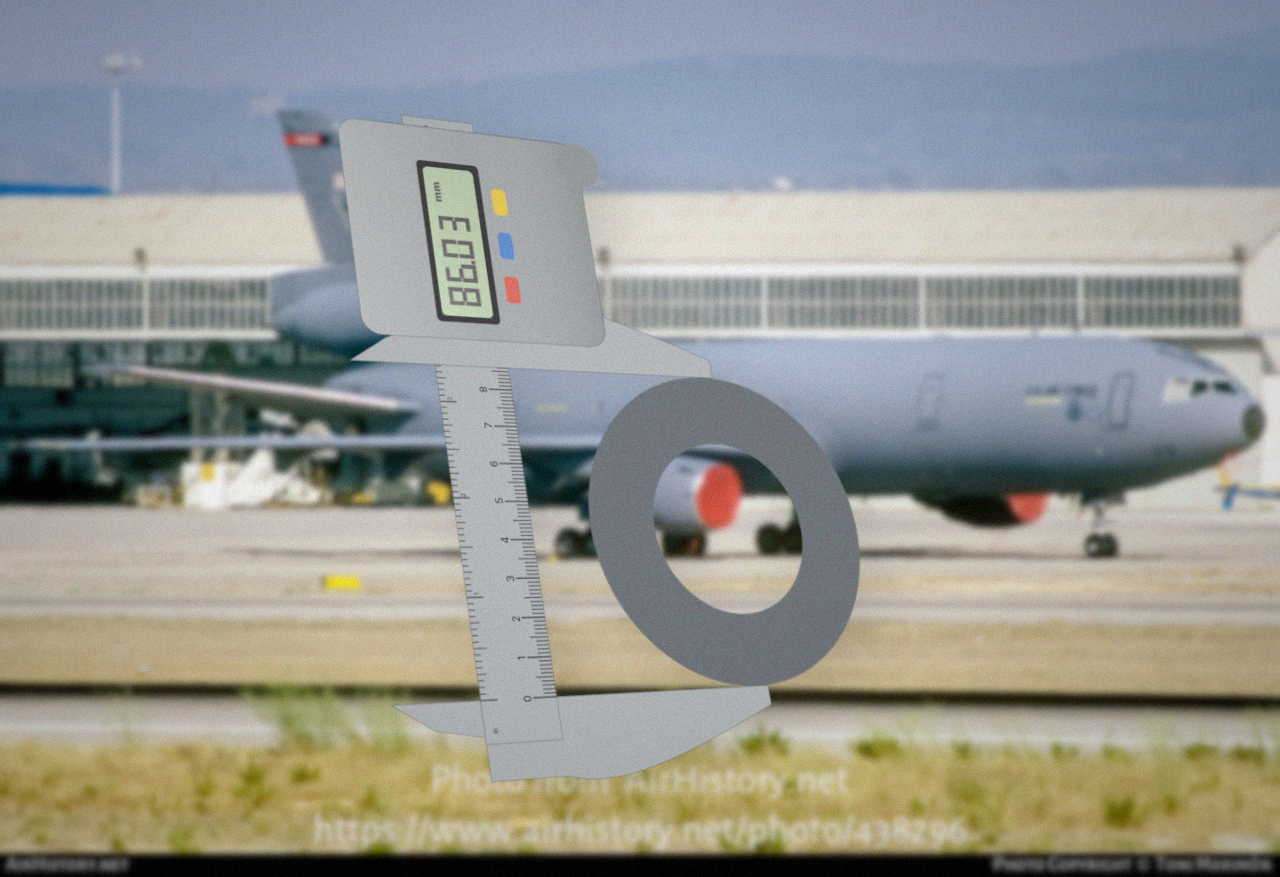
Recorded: 86.03,mm
